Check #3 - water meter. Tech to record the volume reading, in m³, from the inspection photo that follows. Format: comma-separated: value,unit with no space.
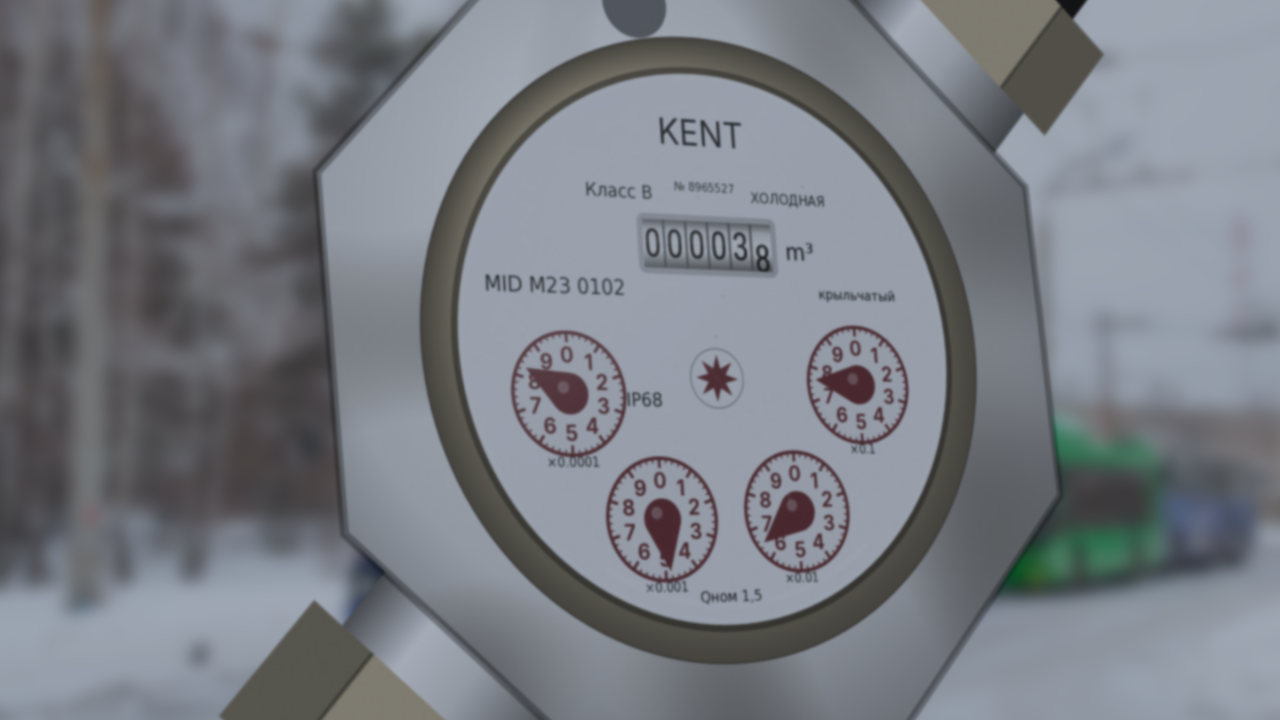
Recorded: 37.7648,m³
